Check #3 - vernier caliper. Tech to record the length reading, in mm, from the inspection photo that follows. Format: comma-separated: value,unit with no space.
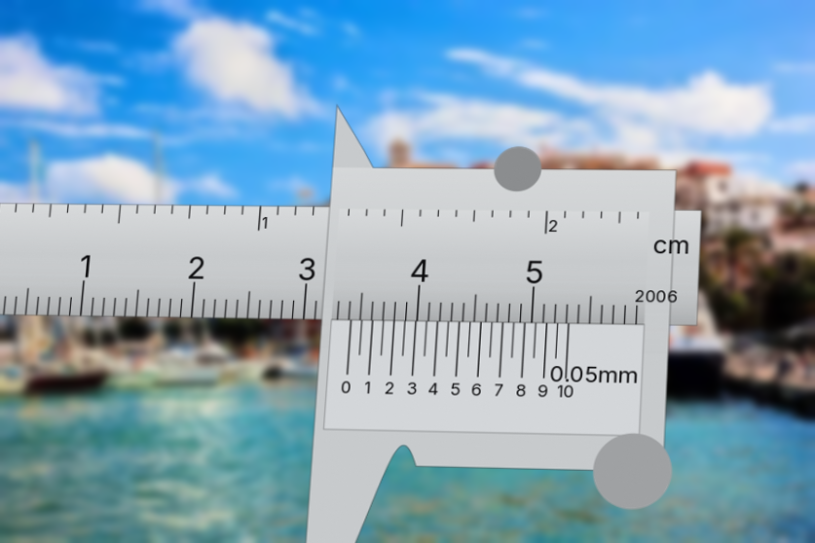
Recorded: 34.2,mm
